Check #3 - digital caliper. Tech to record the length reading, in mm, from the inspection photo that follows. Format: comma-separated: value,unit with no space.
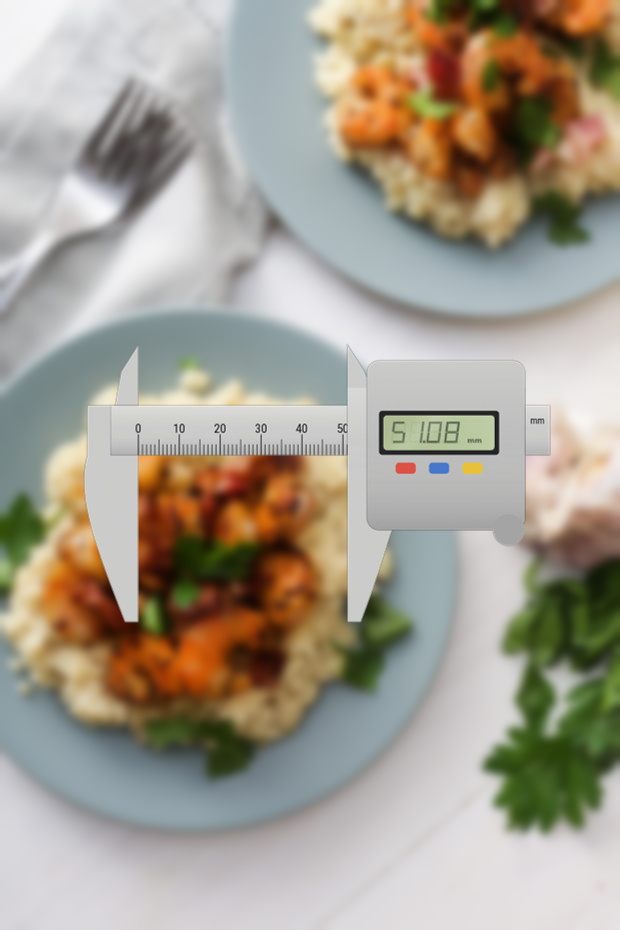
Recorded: 51.08,mm
